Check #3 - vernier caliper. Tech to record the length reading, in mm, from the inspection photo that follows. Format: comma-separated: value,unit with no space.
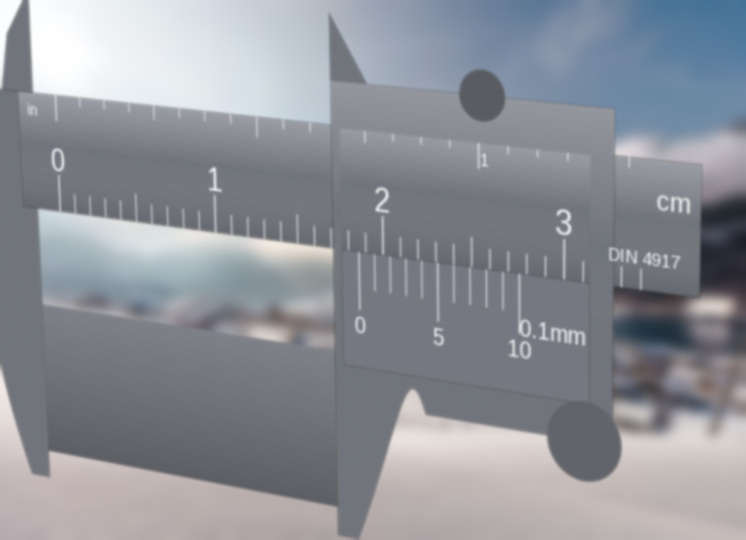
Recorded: 18.6,mm
